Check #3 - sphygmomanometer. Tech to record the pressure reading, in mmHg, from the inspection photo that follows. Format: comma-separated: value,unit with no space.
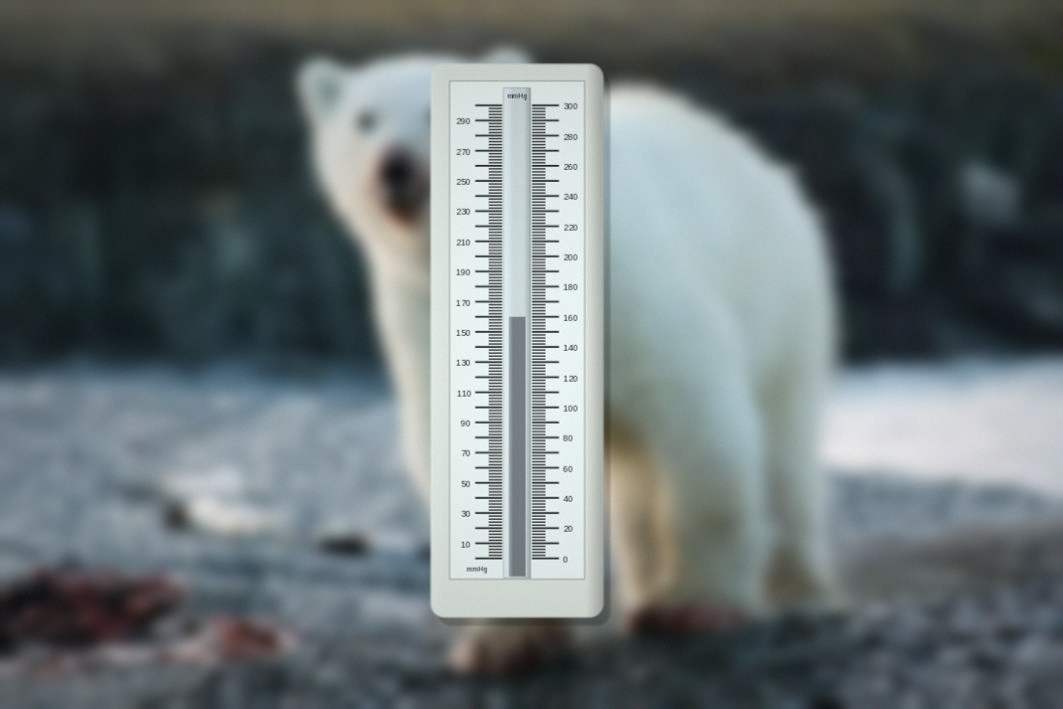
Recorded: 160,mmHg
